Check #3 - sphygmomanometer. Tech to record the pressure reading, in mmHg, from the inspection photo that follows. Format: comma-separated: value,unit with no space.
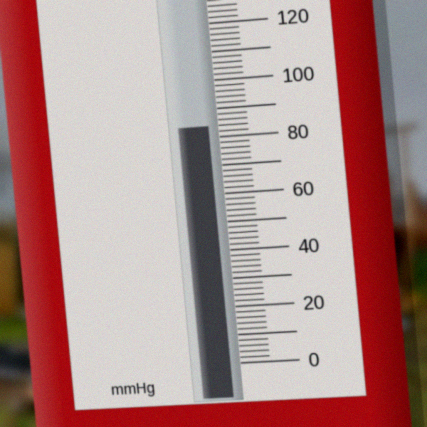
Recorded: 84,mmHg
